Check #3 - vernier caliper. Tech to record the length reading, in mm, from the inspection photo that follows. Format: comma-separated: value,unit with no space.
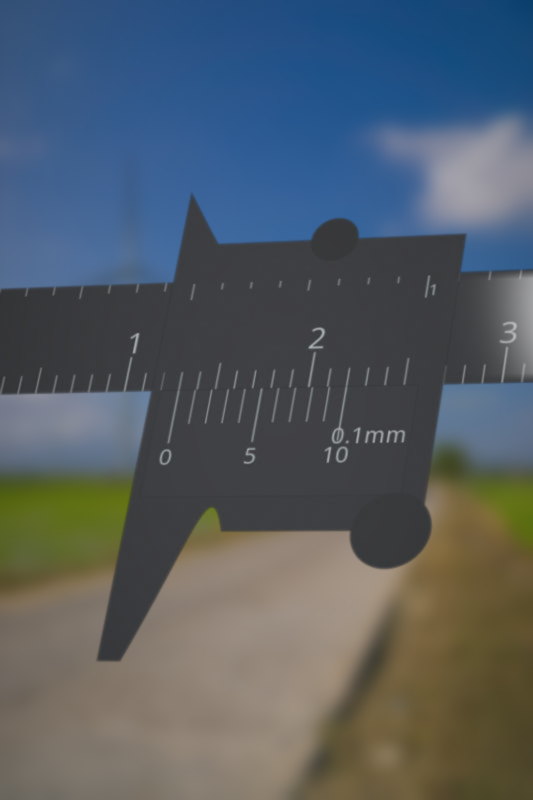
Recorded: 13.0,mm
